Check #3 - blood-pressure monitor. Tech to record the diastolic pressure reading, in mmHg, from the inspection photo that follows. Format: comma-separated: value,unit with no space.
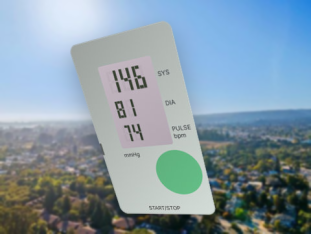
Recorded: 81,mmHg
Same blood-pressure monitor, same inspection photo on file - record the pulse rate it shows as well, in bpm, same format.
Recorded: 74,bpm
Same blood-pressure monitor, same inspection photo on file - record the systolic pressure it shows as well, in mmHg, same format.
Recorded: 146,mmHg
